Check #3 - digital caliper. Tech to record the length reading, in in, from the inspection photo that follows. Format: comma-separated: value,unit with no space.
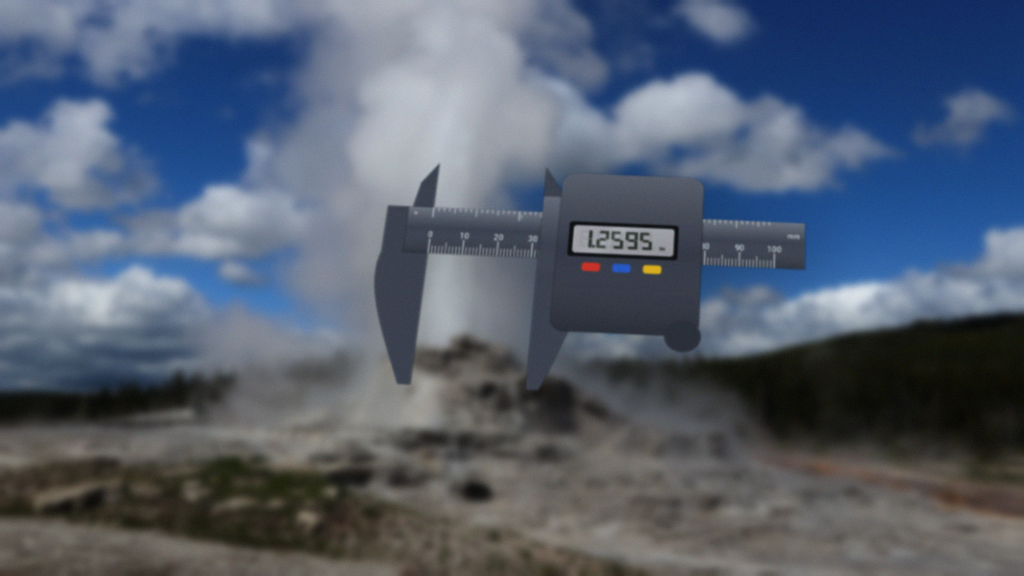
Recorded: 1.2595,in
